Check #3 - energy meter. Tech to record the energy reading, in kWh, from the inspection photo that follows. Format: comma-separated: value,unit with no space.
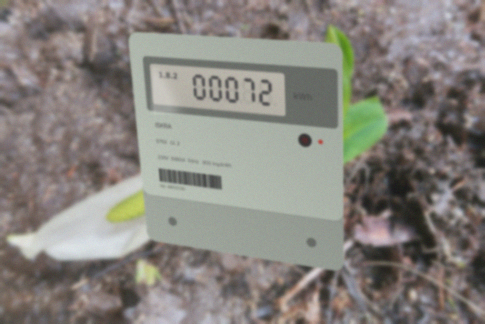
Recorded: 72,kWh
